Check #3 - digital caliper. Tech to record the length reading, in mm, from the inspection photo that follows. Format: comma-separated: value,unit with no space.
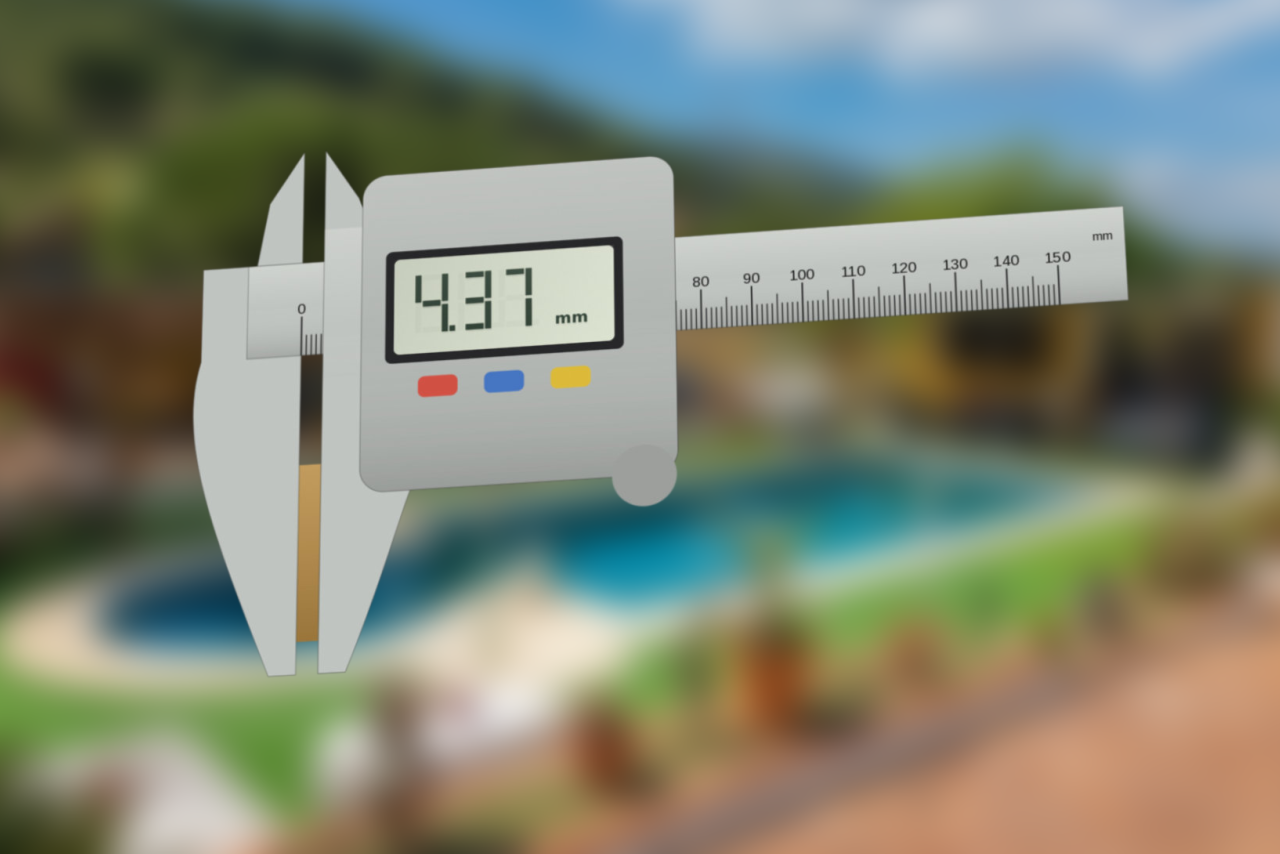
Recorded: 4.37,mm
